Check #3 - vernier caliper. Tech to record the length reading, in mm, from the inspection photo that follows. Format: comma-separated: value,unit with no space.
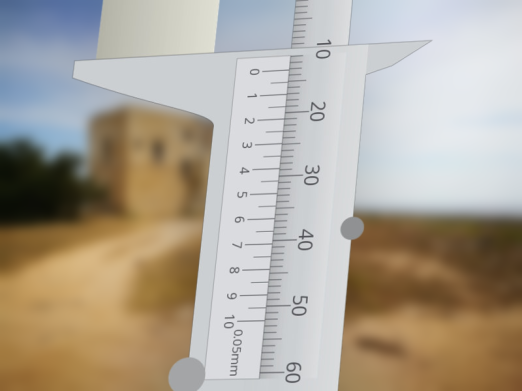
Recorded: 13.2,mm
